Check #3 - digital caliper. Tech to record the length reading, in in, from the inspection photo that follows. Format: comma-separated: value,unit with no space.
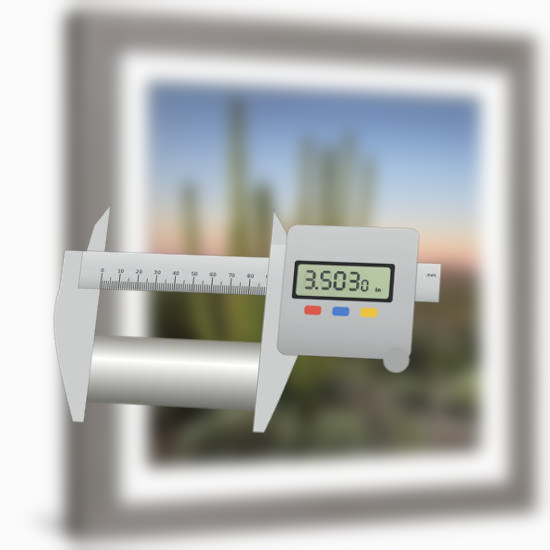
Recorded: 3.5030,in
